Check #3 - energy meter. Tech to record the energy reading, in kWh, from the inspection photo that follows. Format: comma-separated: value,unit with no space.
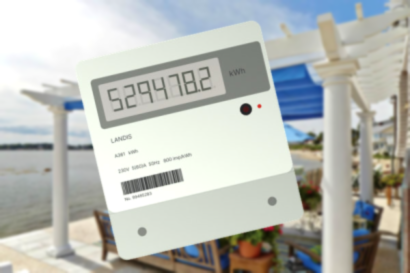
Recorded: 529478.2,kWh
